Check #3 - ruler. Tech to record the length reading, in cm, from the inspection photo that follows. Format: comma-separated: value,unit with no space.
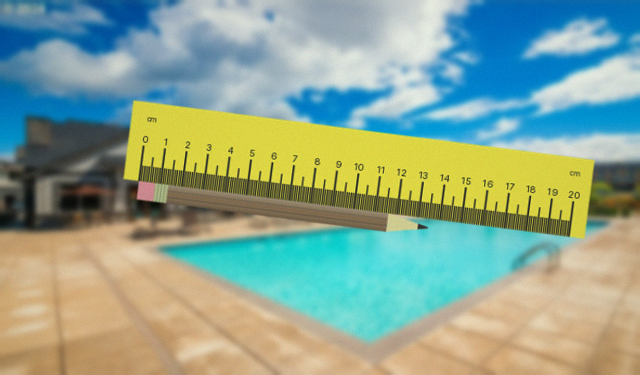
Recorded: 13.5,cm
